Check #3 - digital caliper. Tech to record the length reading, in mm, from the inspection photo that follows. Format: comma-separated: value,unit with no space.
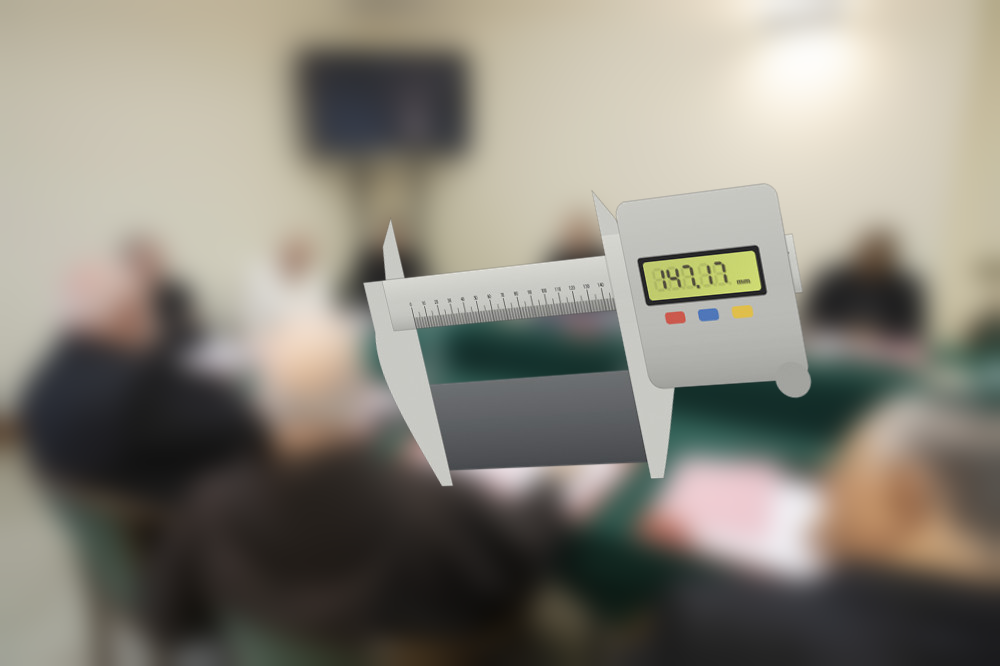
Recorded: 147.17,mm
